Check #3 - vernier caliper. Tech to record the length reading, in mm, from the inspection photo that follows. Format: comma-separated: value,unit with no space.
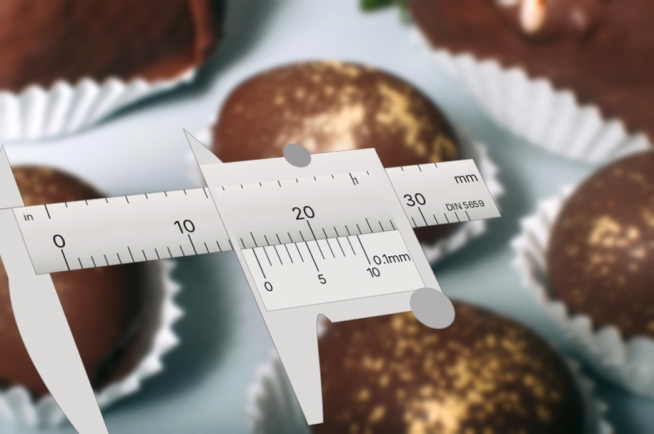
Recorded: 14.6,mm
